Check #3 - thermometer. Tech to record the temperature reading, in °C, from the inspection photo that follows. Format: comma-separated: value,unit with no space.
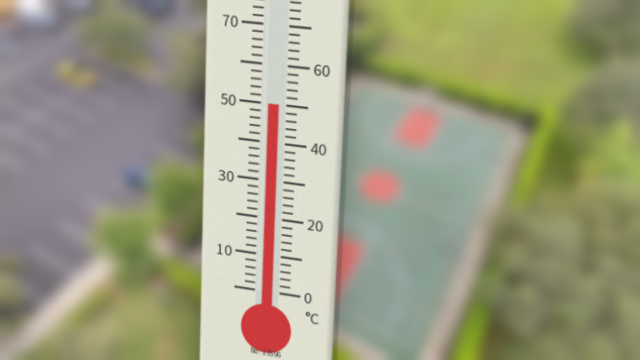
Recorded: 50,°C
